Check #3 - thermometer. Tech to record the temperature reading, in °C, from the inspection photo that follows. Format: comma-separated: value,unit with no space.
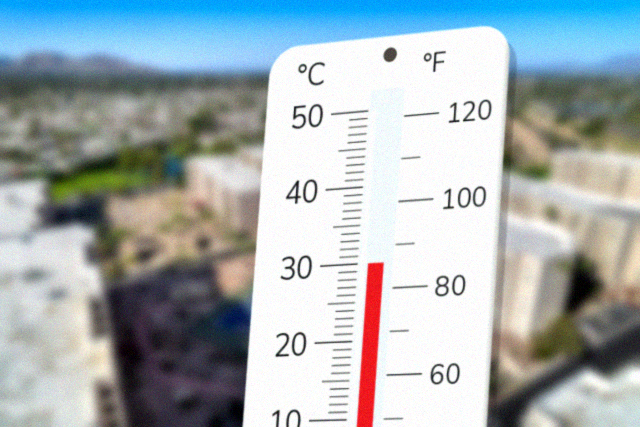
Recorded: 30,°C
